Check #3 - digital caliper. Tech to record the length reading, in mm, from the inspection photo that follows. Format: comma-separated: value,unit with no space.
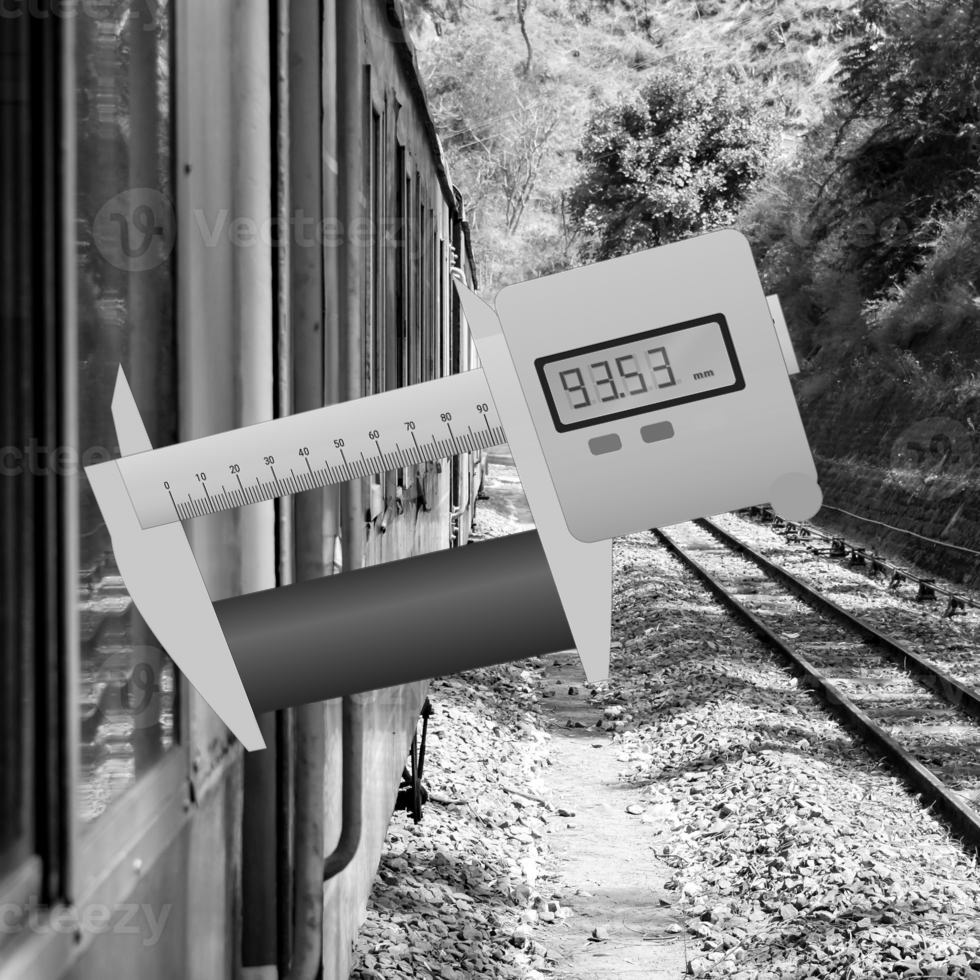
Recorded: 93.53,mm
